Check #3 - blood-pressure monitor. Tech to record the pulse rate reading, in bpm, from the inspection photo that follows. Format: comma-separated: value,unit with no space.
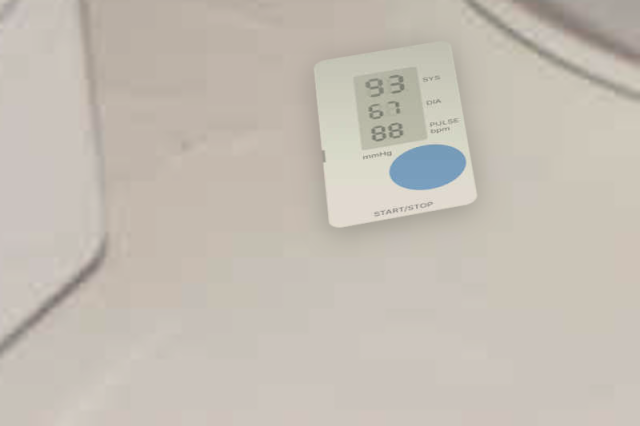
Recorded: 88,bpm
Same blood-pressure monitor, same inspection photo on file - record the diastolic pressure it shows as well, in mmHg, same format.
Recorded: 67,mmHg
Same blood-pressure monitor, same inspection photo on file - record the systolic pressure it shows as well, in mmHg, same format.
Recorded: 93,mmHg
